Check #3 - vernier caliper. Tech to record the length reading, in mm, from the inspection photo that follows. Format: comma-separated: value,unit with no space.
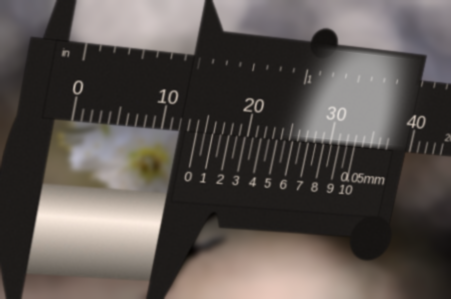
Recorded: 14.0,mm
